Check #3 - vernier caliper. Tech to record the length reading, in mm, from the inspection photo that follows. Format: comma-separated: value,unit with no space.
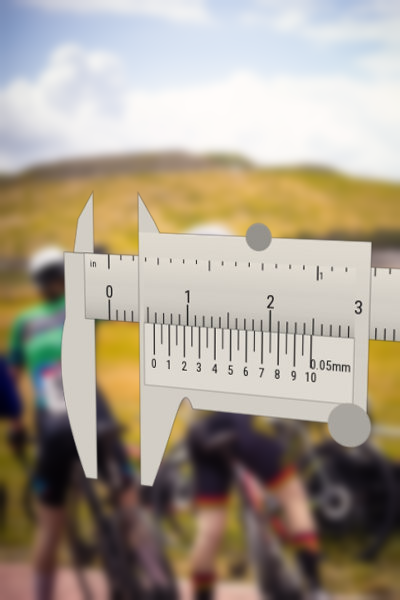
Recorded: 5.8,mm
